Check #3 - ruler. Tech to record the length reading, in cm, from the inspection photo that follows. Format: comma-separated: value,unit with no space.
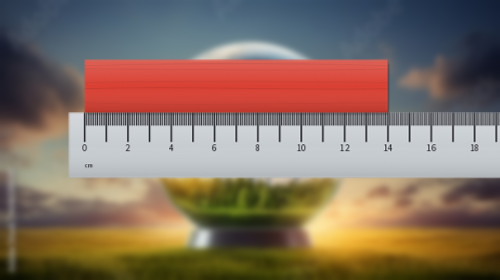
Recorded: 14,cm
